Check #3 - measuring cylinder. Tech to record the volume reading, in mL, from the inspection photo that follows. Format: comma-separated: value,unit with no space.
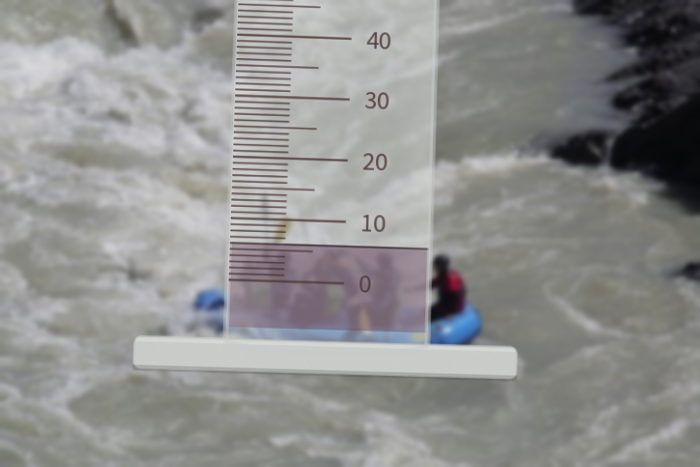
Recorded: 6,mL
